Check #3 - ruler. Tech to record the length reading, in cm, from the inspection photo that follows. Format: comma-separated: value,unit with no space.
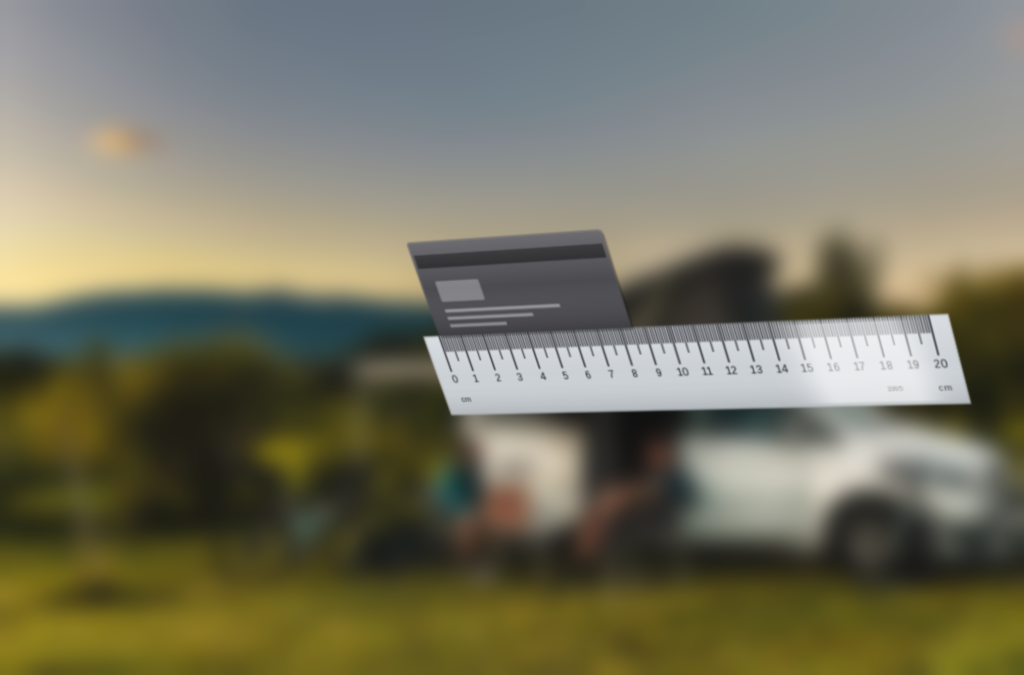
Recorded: 8.5,cm
